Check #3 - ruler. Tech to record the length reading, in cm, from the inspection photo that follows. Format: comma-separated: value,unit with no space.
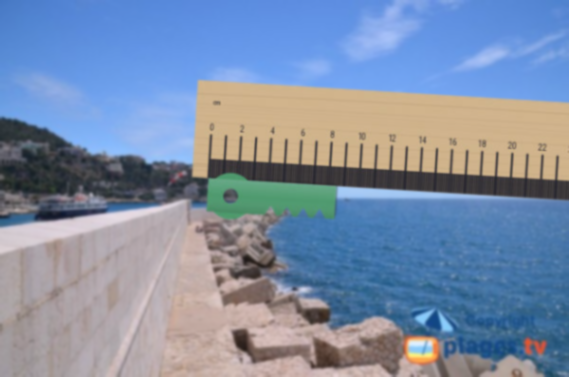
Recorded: 8.5,cm
